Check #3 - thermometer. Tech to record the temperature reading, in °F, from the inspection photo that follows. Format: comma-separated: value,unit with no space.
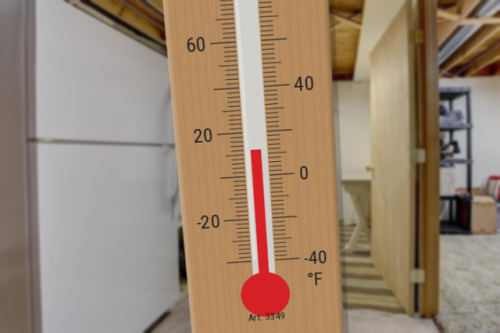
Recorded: 12,°F
